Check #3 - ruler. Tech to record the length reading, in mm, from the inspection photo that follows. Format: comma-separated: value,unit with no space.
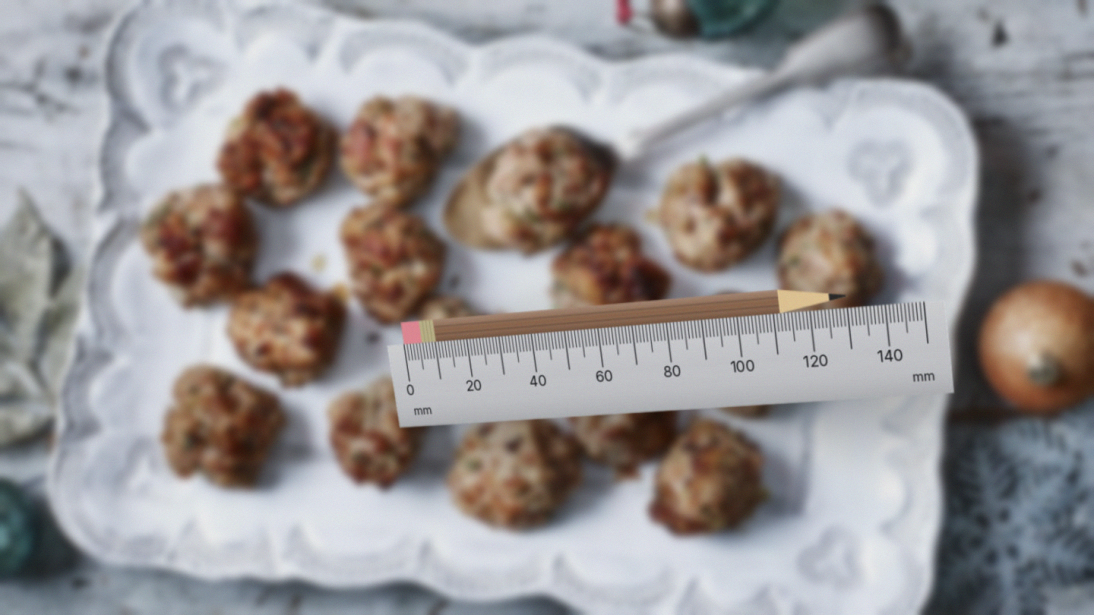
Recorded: 130,mm
